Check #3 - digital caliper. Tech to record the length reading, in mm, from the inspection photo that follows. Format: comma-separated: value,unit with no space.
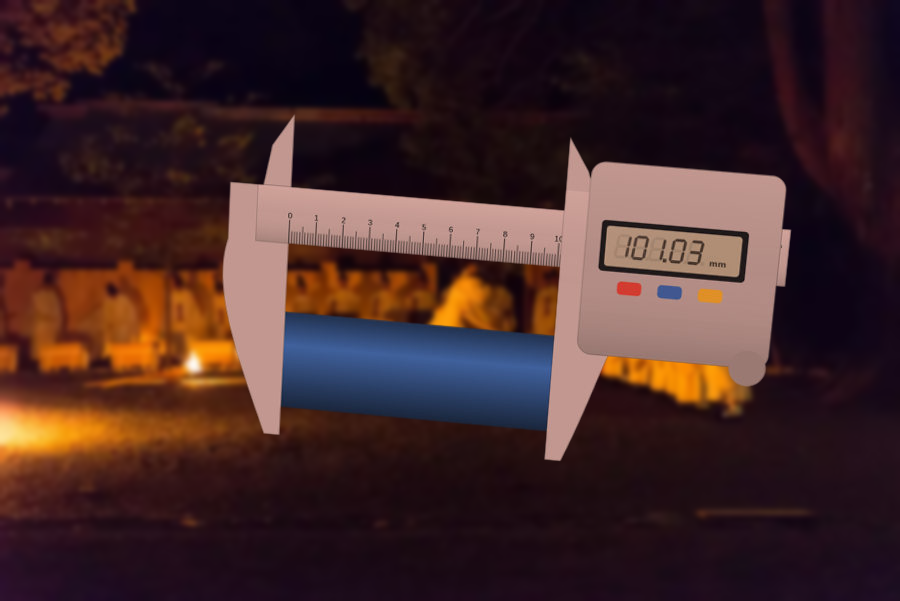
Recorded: 101.03,mm
